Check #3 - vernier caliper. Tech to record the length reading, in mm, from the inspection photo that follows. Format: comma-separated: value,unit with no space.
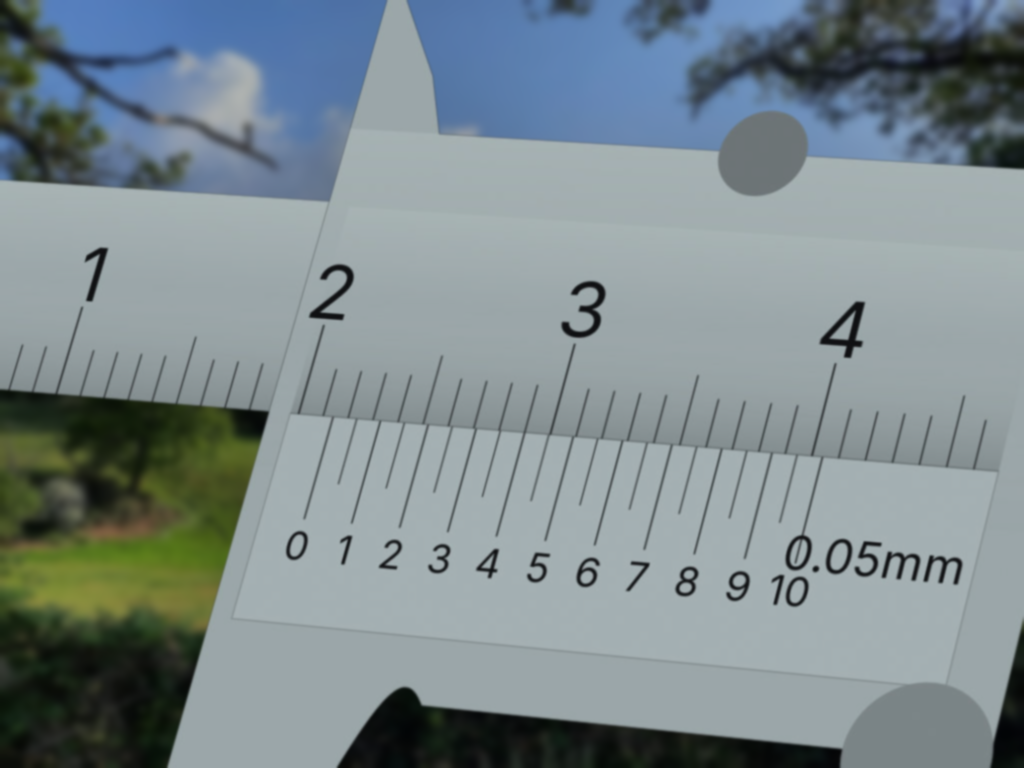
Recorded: 21.4,mm
